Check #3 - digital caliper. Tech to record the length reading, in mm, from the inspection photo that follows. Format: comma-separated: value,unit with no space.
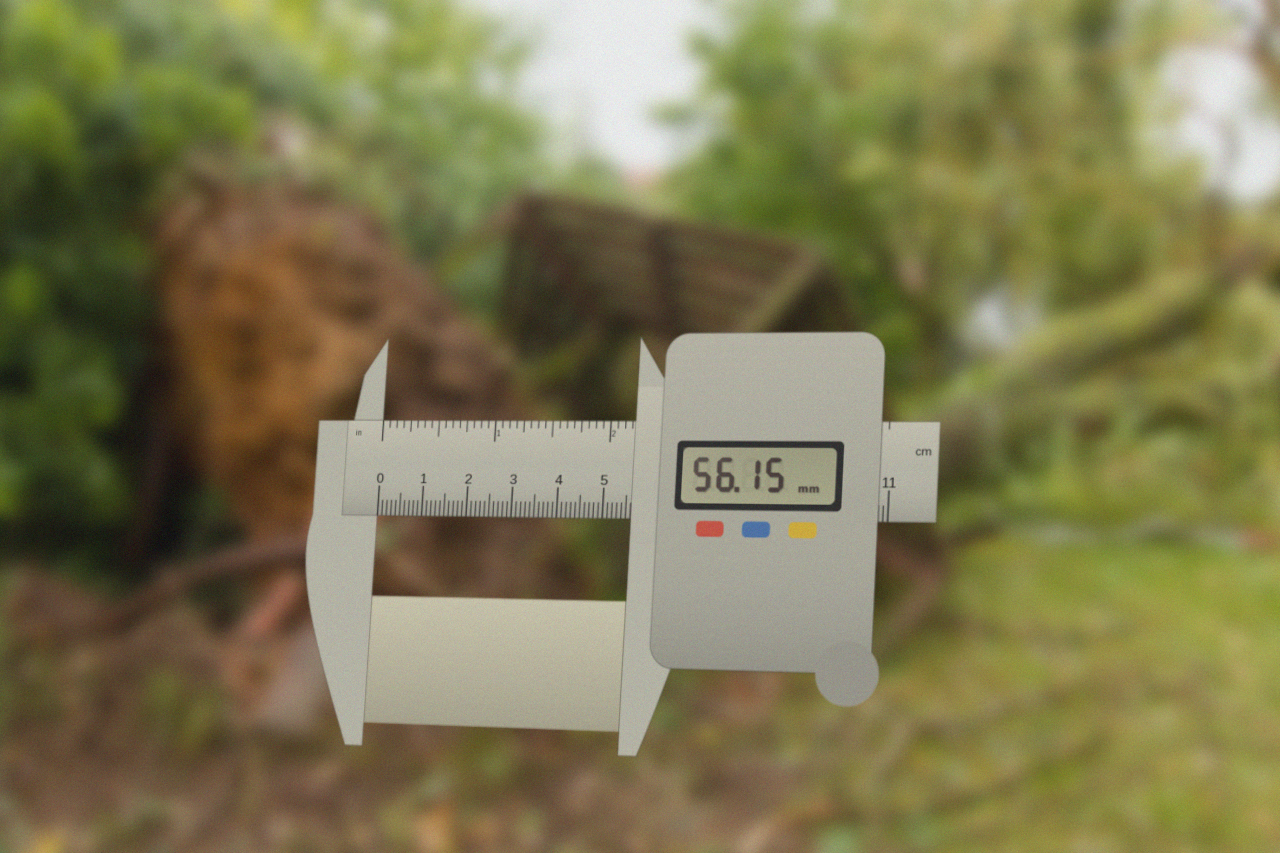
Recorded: 56.15,mm
